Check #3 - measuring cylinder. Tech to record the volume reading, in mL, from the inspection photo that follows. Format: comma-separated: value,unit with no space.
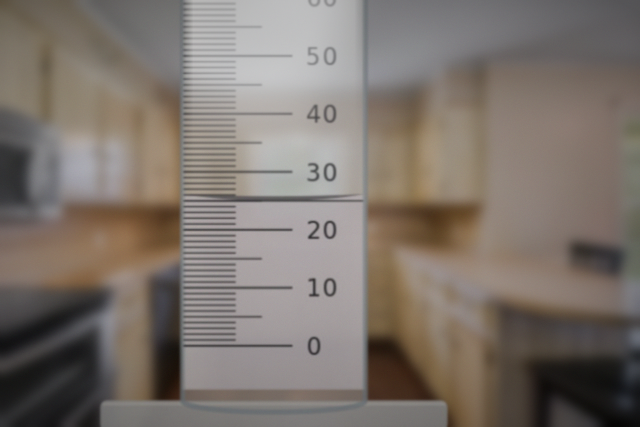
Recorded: 25,mL
